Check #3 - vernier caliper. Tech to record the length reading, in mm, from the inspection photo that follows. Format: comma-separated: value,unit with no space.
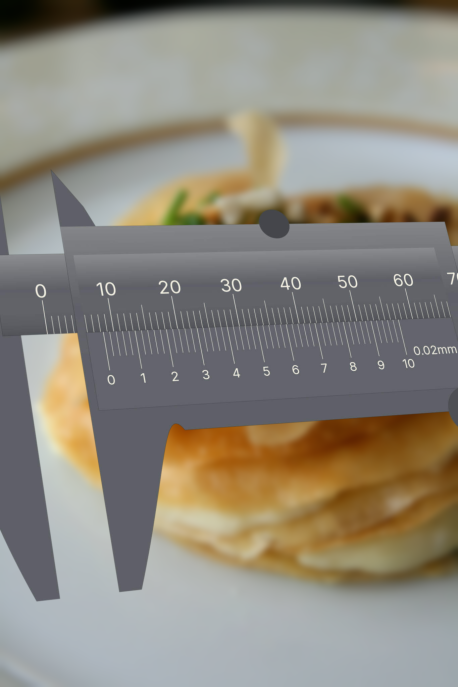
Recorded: 8.4,mm
